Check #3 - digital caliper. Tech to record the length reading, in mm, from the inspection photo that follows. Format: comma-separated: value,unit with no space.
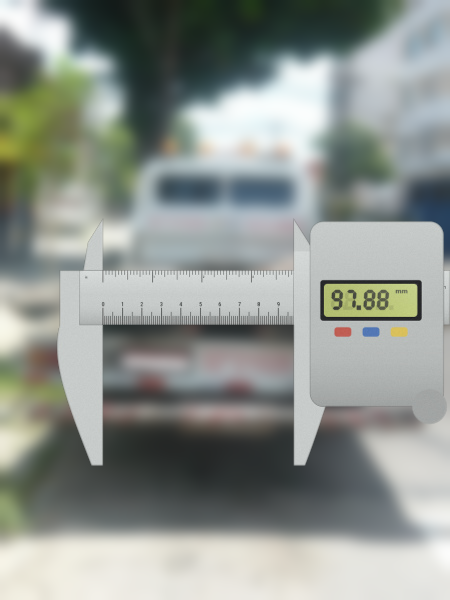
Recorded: 97.88,mm
